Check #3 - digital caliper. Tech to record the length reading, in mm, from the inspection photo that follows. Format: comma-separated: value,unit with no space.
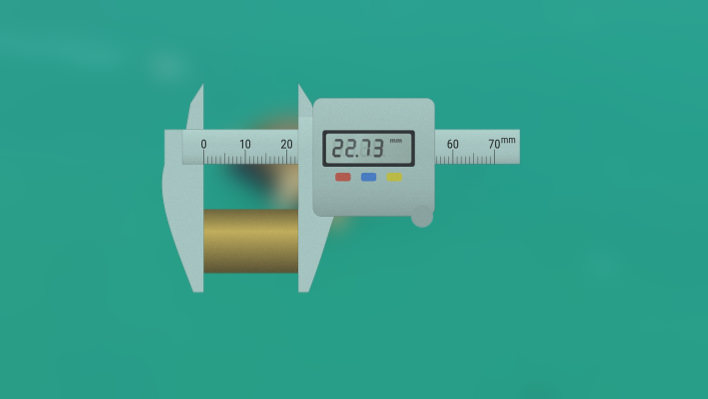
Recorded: 22.73,mm
